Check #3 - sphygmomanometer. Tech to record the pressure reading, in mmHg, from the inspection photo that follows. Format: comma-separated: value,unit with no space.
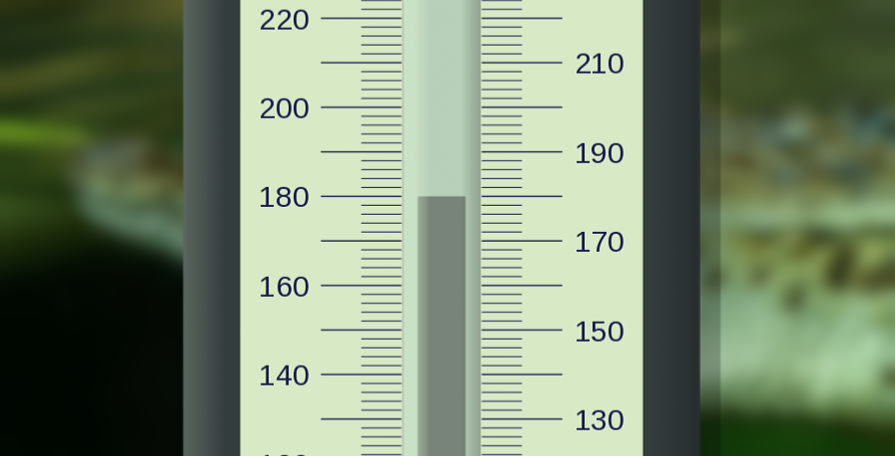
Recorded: 180,mmHg
